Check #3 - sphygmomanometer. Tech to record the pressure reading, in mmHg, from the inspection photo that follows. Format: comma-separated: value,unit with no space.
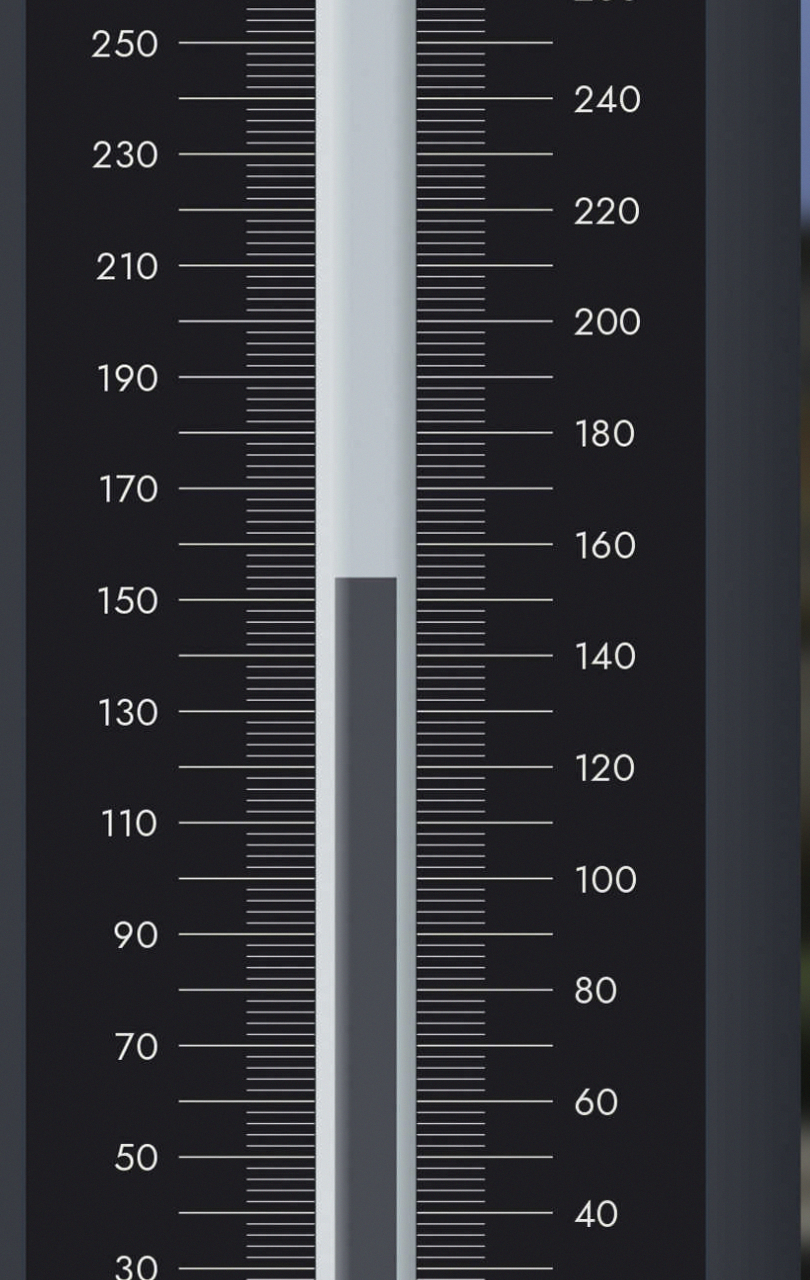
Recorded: 154,mmHg
